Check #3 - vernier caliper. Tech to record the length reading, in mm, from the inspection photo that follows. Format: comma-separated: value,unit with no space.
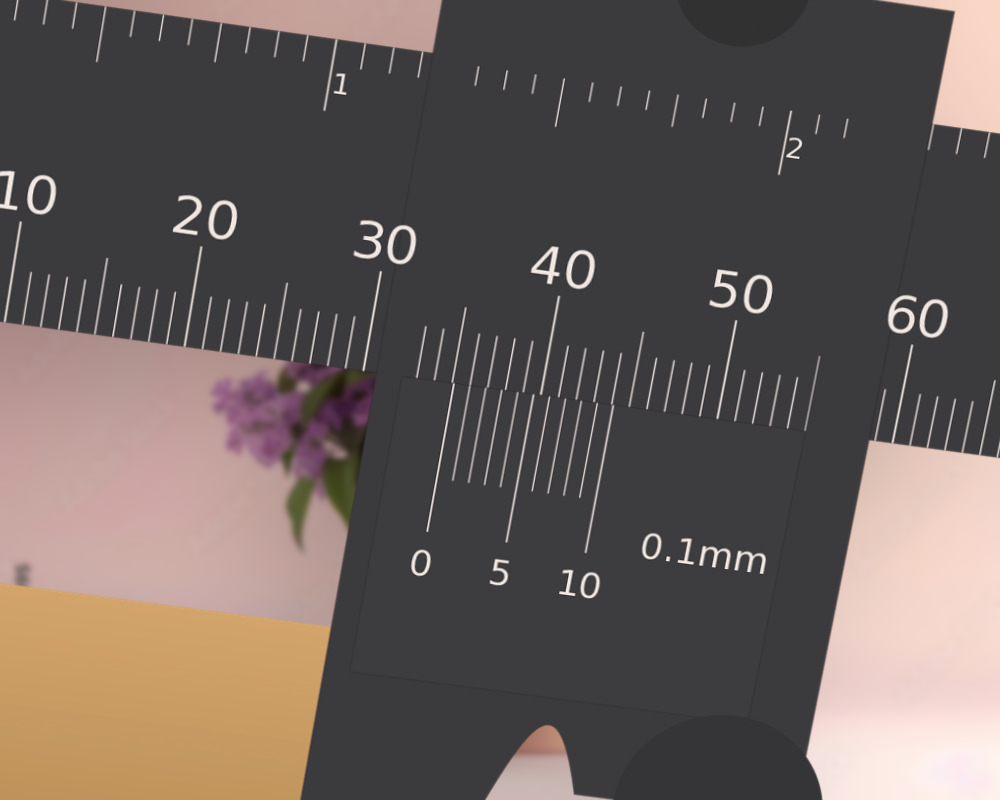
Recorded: 35.1,mm
